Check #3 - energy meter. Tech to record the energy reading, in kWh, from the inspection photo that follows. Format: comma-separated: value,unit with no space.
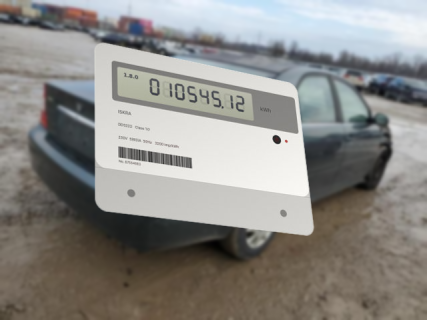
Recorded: 10545.12,kWh
